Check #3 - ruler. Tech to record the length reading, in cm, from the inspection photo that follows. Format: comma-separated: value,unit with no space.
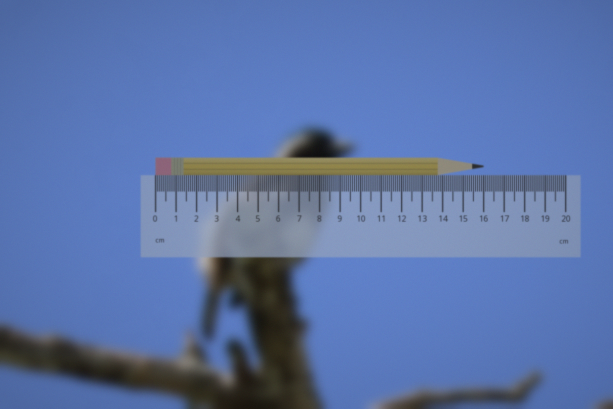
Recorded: 16,cm
